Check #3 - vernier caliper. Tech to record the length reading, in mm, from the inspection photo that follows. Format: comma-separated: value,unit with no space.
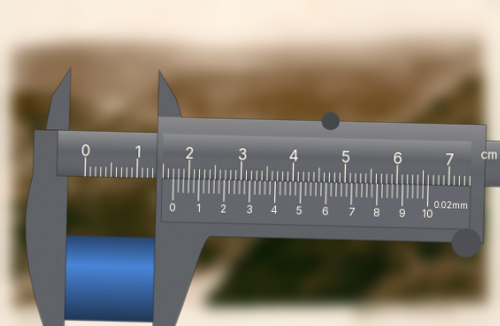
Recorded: 17.0,mm
